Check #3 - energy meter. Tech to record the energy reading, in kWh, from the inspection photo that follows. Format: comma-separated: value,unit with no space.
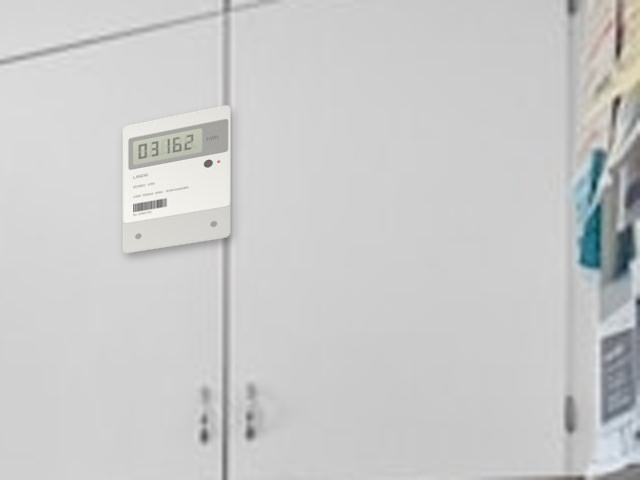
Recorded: 3162,kWh
